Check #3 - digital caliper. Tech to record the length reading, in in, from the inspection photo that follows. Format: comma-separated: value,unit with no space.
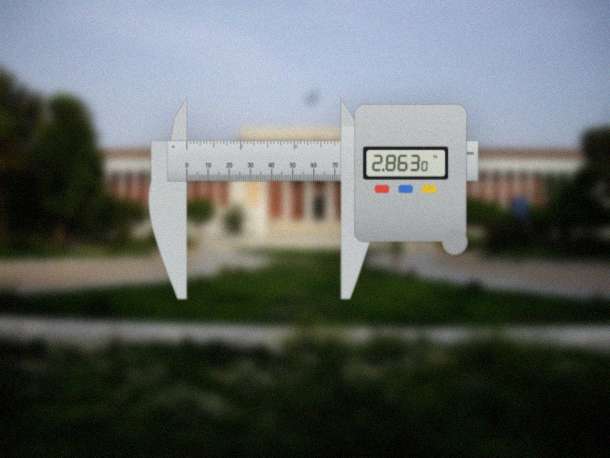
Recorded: 2.8630,in
